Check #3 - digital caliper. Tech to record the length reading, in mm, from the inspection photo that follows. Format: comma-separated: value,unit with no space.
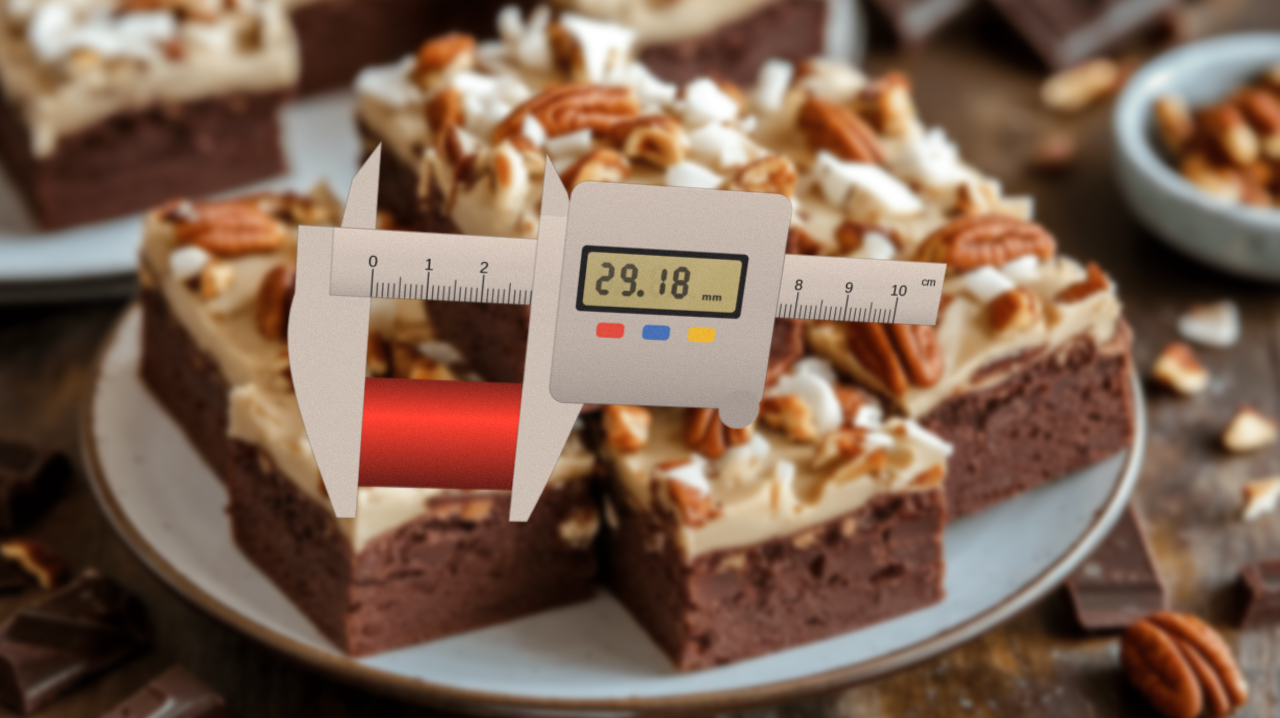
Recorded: 29.18,mm
